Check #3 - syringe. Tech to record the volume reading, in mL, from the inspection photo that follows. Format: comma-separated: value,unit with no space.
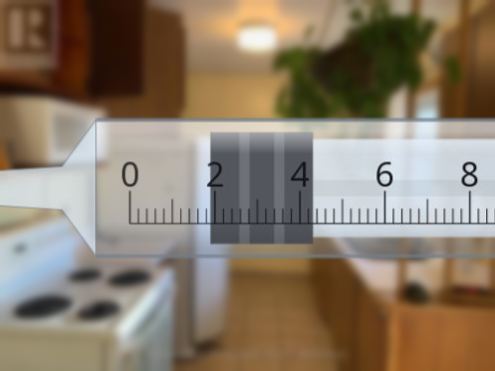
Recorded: 1.9,mL
